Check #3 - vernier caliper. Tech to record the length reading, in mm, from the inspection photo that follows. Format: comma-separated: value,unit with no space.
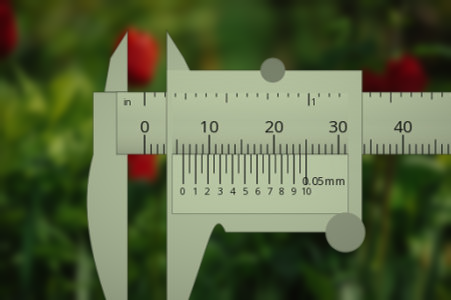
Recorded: 6.0,mm
